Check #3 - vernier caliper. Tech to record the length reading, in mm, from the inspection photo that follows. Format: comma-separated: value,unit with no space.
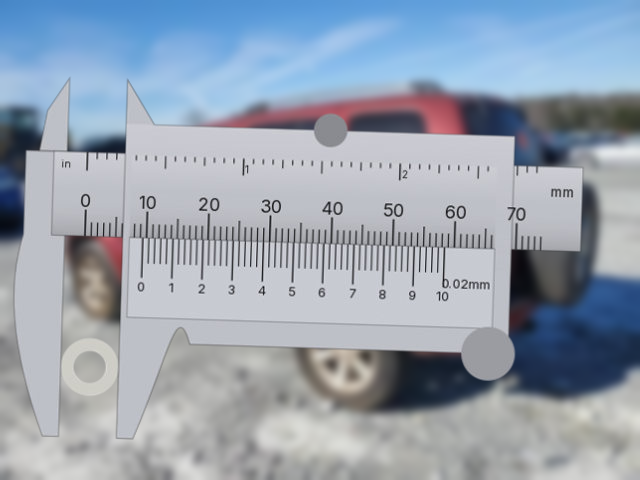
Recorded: 9.4,mm
